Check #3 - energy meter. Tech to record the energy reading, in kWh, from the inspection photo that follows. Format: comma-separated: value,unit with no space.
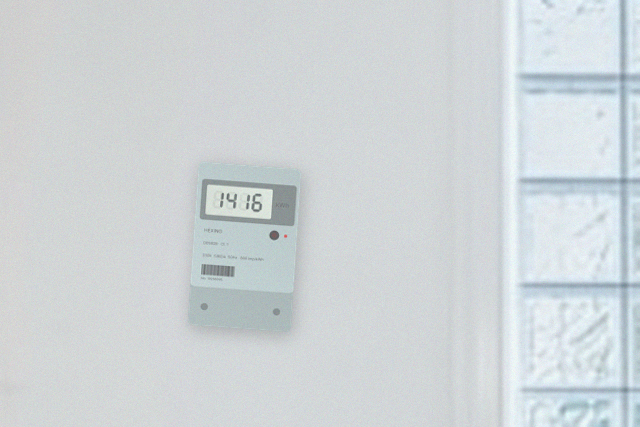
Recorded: 1416,kWh
